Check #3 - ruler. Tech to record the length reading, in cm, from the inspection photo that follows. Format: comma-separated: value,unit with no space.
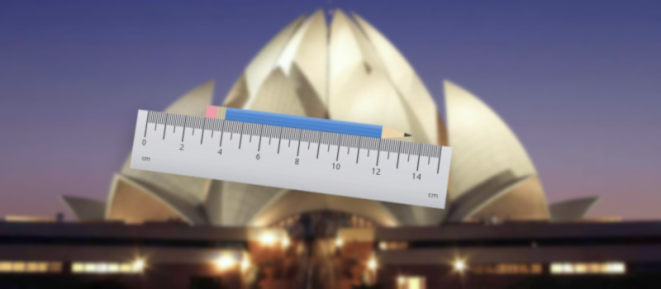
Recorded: 10.5,cm
